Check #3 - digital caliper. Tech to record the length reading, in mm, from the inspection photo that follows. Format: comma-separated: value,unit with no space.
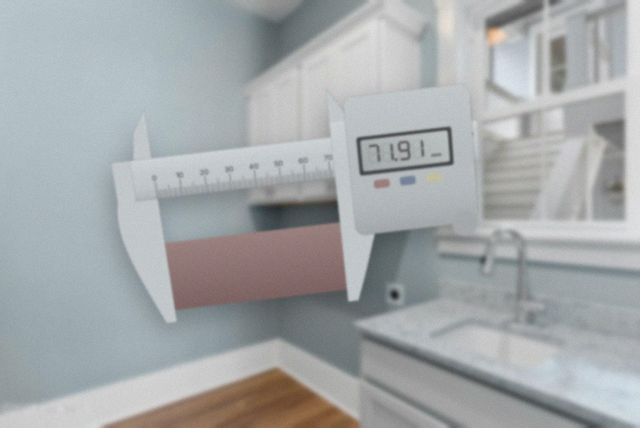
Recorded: 71.91,mm
